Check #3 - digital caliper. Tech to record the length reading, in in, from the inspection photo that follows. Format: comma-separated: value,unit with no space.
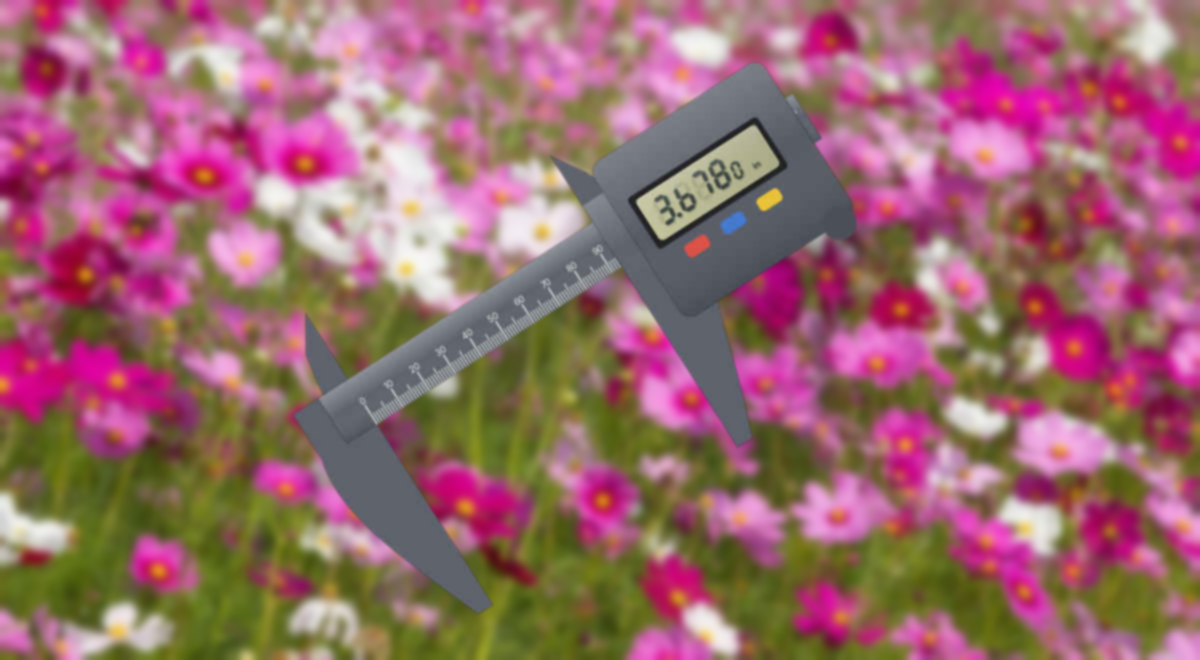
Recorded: 3.6780,in
